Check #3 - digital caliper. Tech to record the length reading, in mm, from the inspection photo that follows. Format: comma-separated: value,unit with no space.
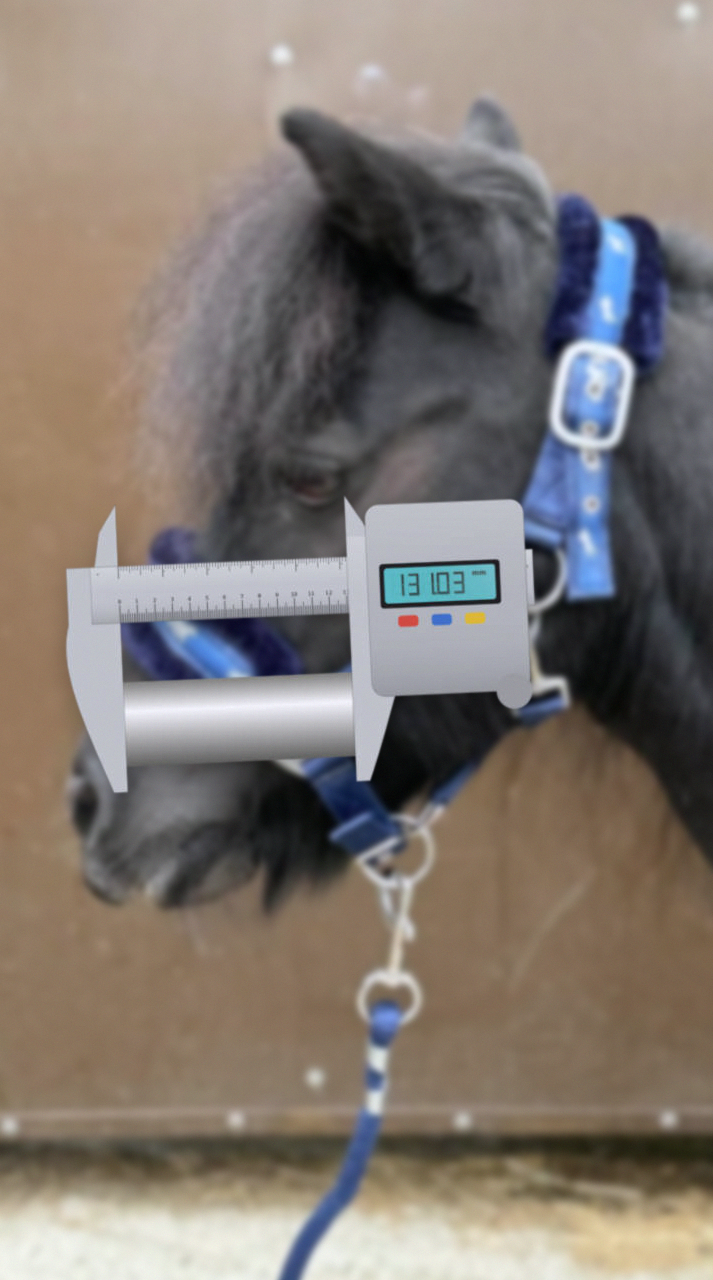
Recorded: 131.03,mm
